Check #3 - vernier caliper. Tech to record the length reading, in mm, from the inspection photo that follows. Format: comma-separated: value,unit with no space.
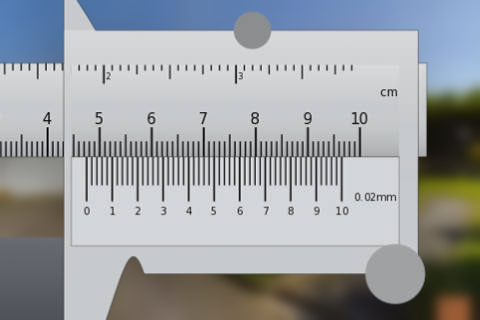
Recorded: 47.5,mm
